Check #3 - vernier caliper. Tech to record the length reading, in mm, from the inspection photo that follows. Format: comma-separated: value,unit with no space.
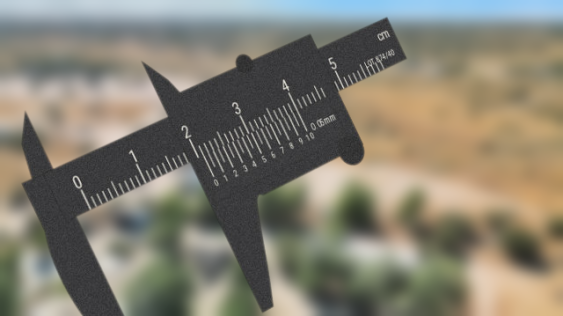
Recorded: 21.0,mm
